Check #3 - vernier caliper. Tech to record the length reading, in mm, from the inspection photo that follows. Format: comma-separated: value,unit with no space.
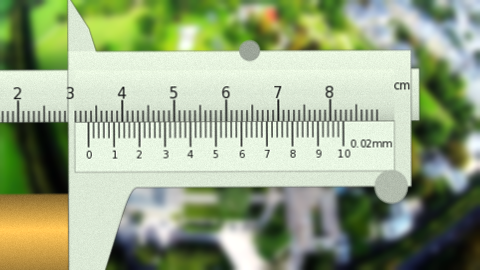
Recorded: 33.5,mm
